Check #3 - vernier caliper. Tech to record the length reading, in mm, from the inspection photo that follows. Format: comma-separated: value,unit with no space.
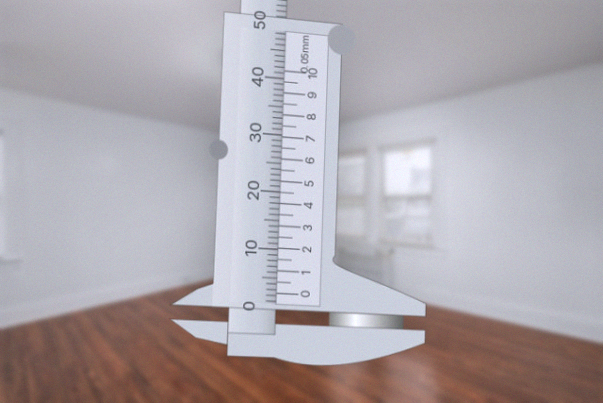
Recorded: 2.4,mm
